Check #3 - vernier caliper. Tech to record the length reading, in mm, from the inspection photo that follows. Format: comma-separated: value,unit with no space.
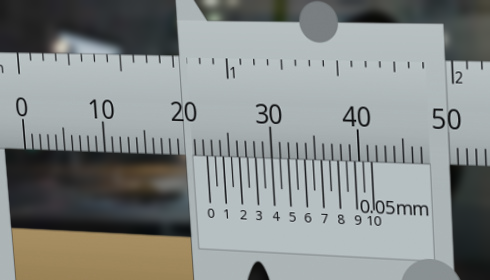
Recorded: 22.4,mm
